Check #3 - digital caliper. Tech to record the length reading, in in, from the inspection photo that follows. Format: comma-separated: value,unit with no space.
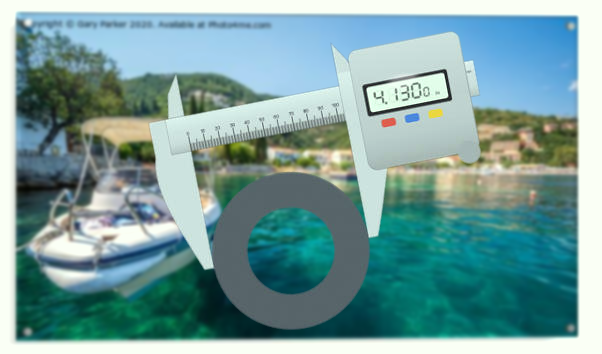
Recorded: 4.1300,in
